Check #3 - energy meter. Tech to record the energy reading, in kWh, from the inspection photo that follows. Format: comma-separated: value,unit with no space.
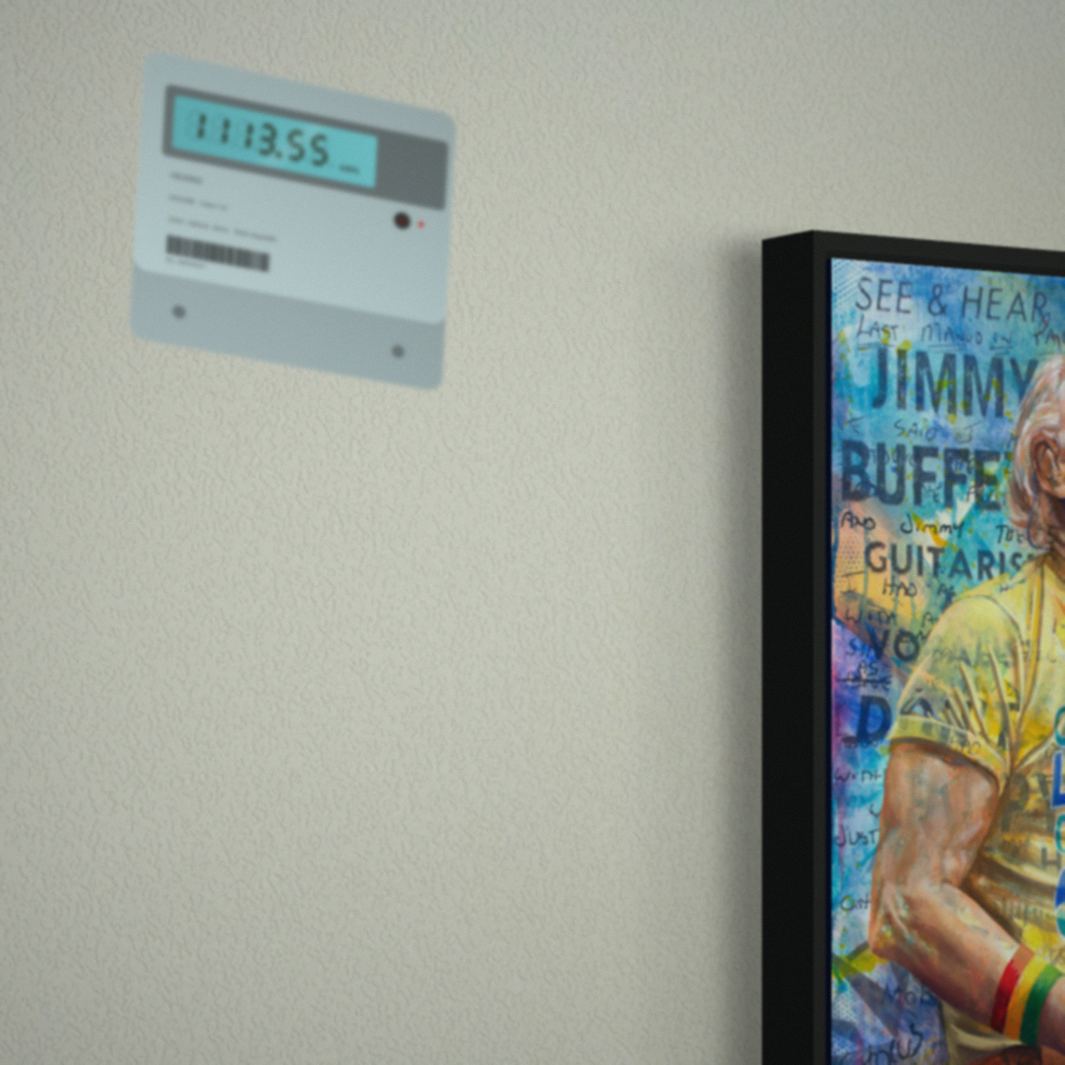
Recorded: 1113.55,kWh
